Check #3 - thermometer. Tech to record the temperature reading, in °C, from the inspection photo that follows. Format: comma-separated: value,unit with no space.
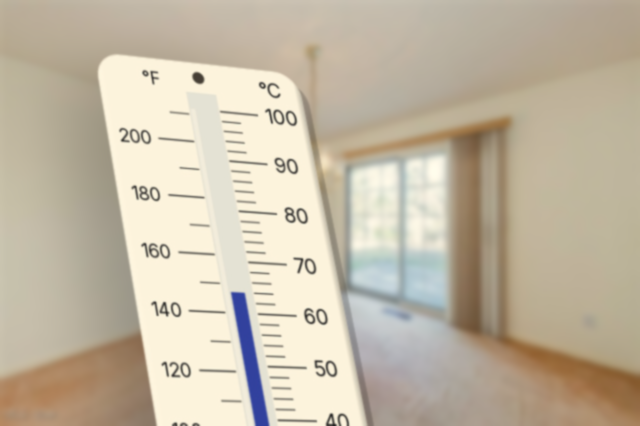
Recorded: 64,°C
